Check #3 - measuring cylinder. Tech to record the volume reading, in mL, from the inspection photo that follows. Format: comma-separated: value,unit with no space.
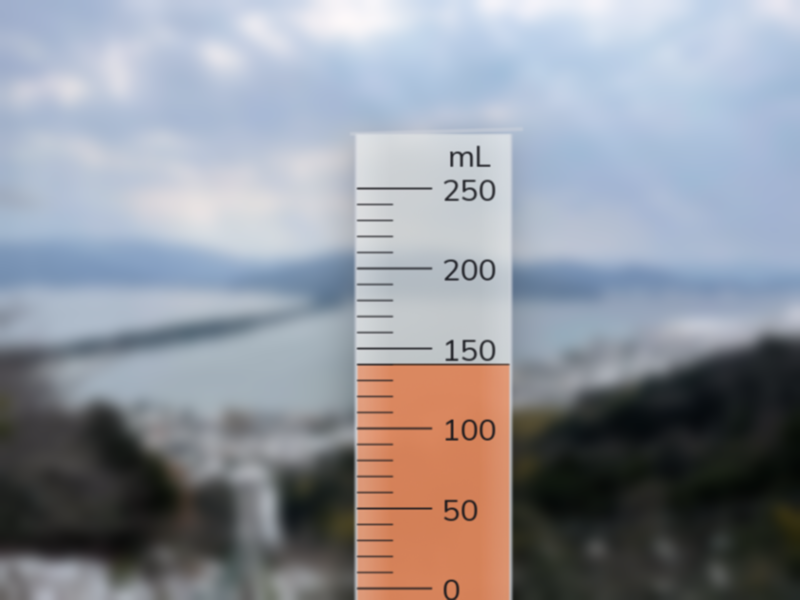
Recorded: 140,mL
